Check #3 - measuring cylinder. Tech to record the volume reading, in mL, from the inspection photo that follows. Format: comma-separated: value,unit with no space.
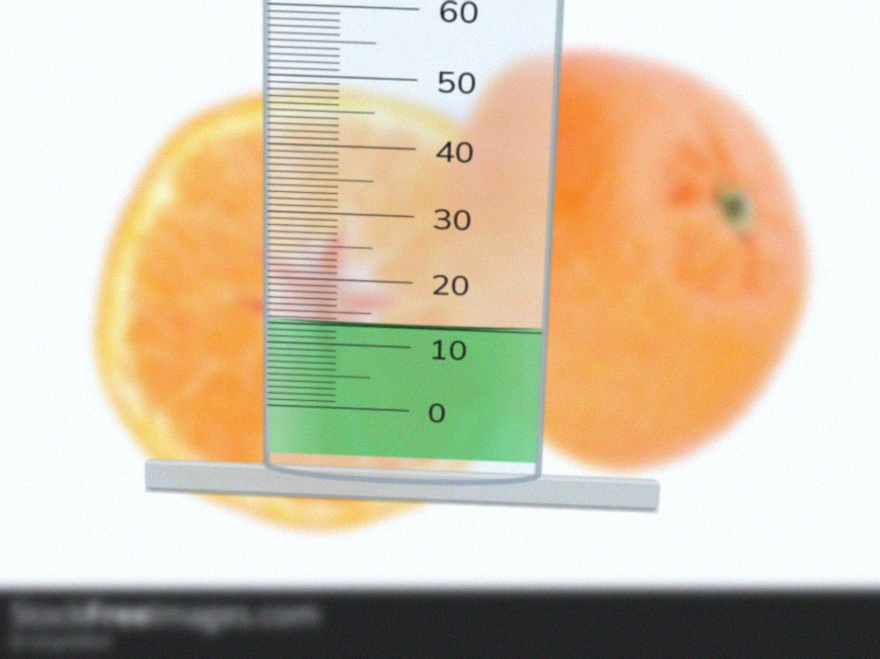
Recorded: 13,mL
